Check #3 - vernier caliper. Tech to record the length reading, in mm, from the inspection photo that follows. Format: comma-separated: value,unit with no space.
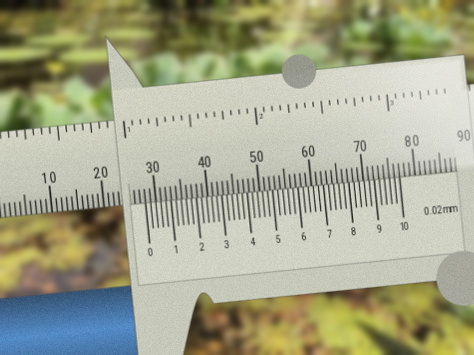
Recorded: 28.0,mm
